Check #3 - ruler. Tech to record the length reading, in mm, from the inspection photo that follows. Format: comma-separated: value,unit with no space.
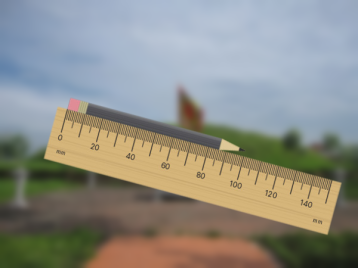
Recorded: 100,mm
